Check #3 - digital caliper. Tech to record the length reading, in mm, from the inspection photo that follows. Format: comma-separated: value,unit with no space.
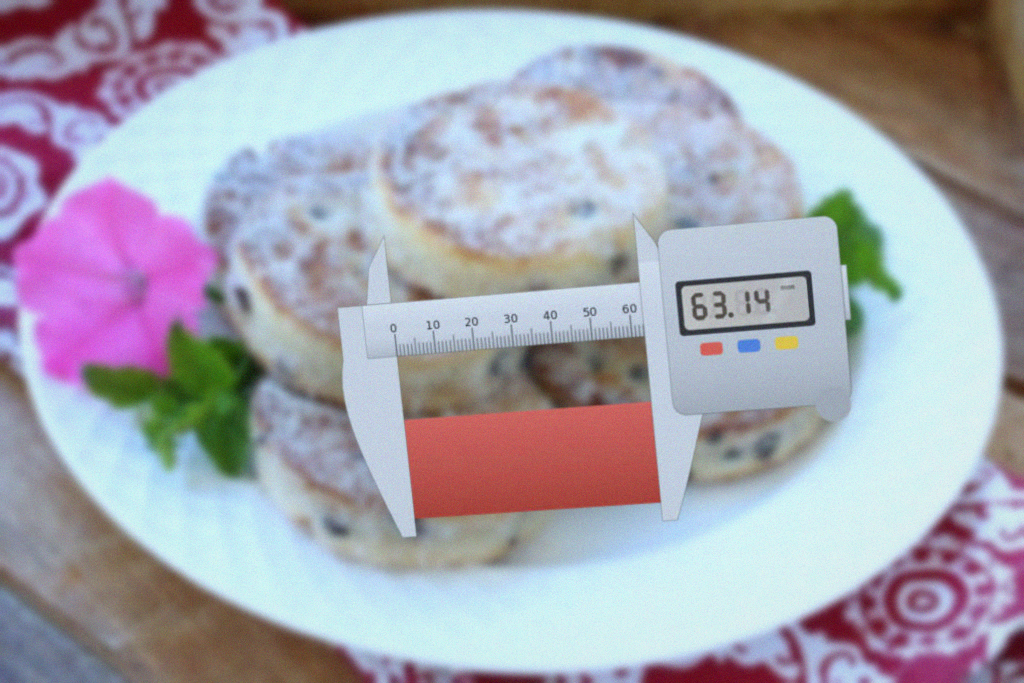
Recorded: 63.14,mm
